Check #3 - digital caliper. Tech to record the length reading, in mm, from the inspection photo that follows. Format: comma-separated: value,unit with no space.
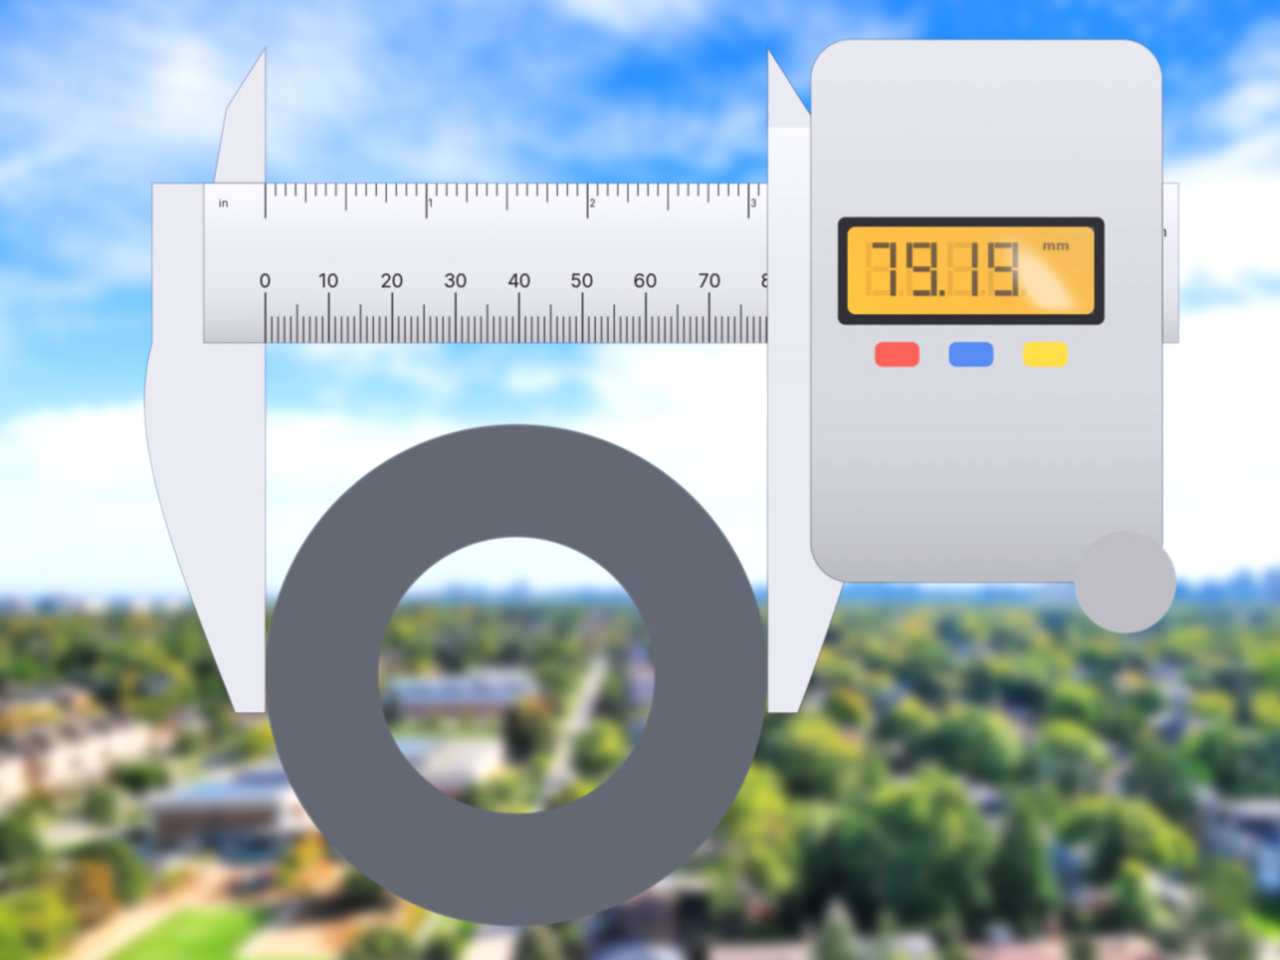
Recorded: 79.19,mm
